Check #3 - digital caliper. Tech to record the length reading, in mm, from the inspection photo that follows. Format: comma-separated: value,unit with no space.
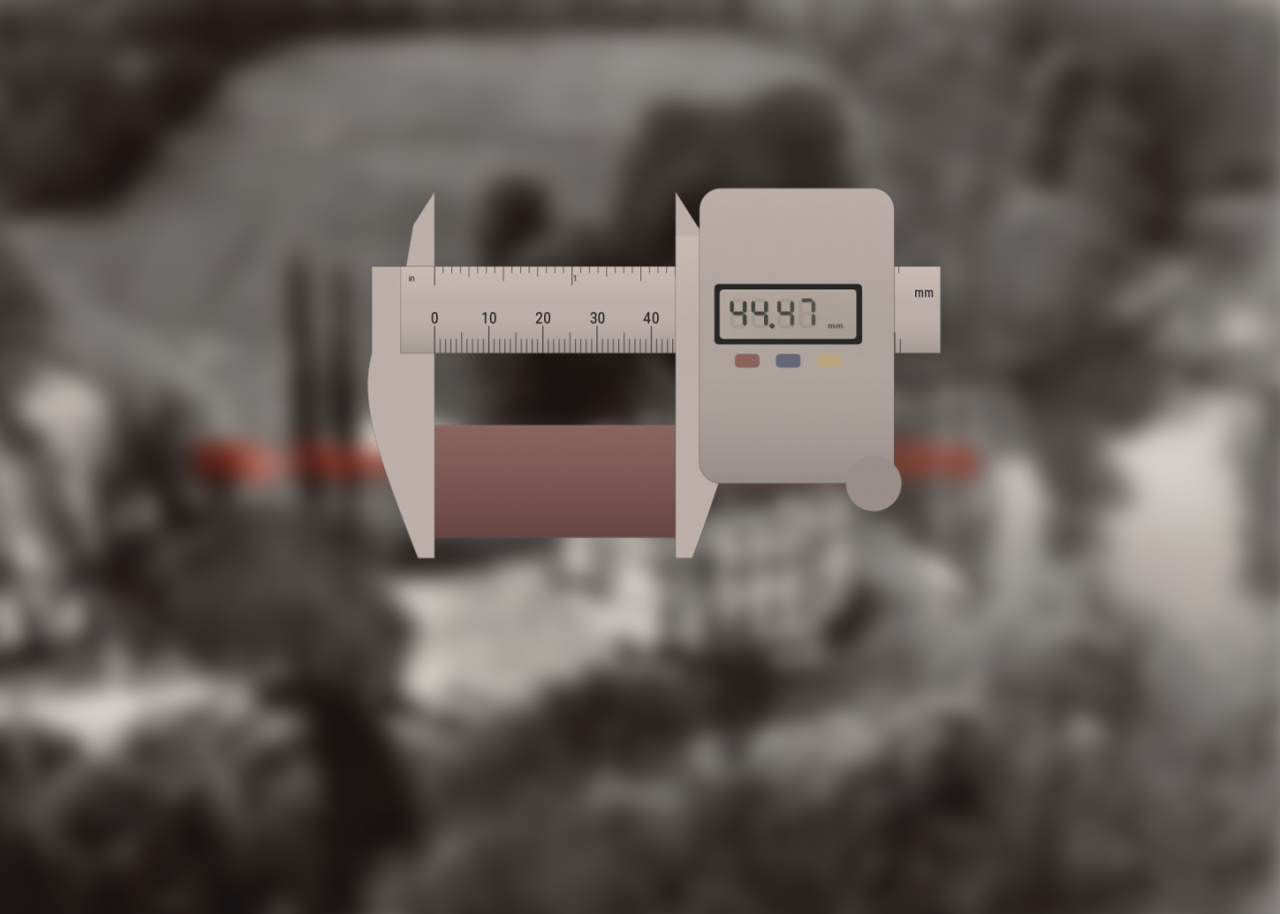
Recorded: 44.47,mm
